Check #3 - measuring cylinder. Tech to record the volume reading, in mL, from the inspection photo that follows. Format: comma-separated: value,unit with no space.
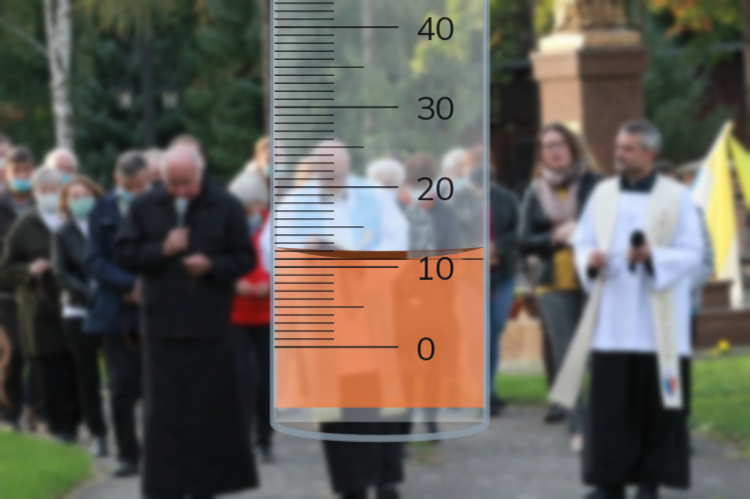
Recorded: 11,mL
